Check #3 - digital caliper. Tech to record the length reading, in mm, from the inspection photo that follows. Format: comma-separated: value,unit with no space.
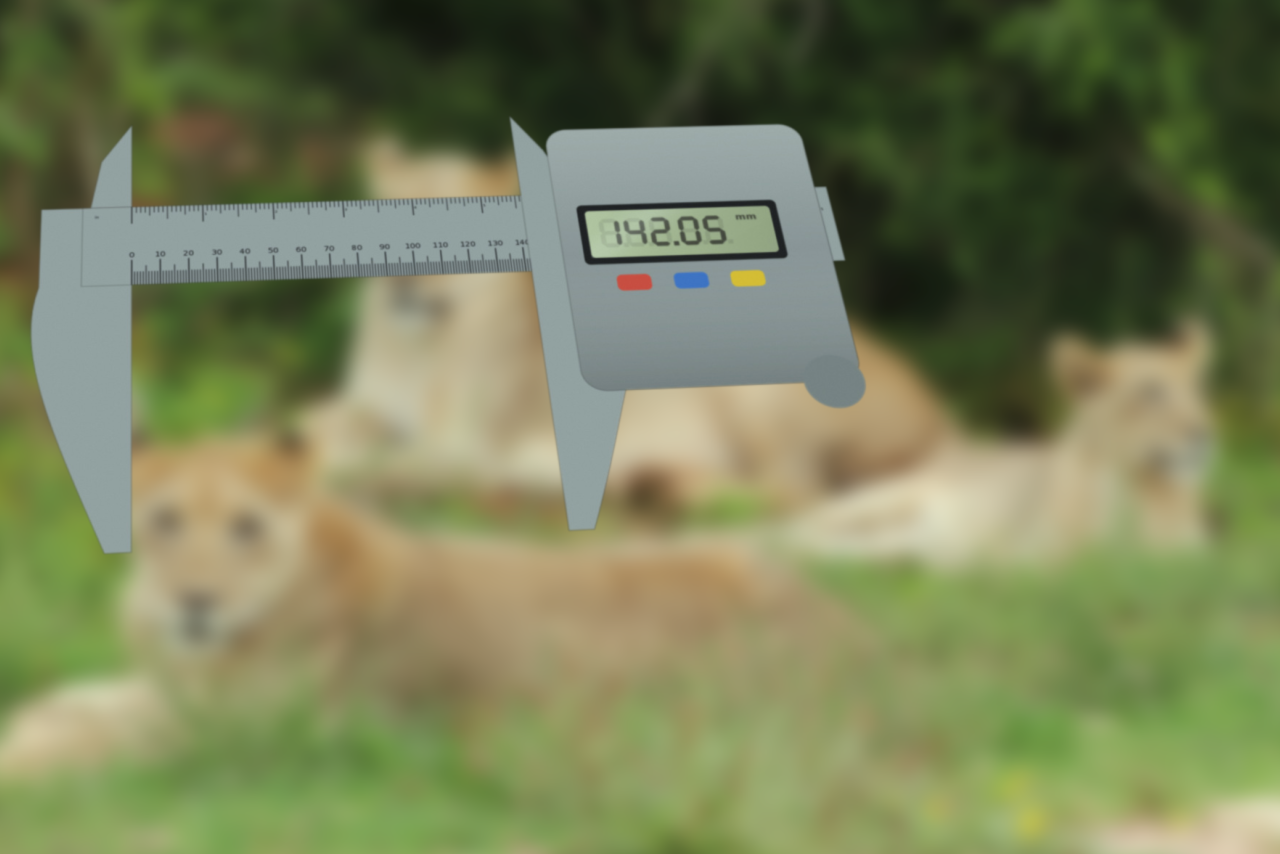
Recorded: 142.05,mm
